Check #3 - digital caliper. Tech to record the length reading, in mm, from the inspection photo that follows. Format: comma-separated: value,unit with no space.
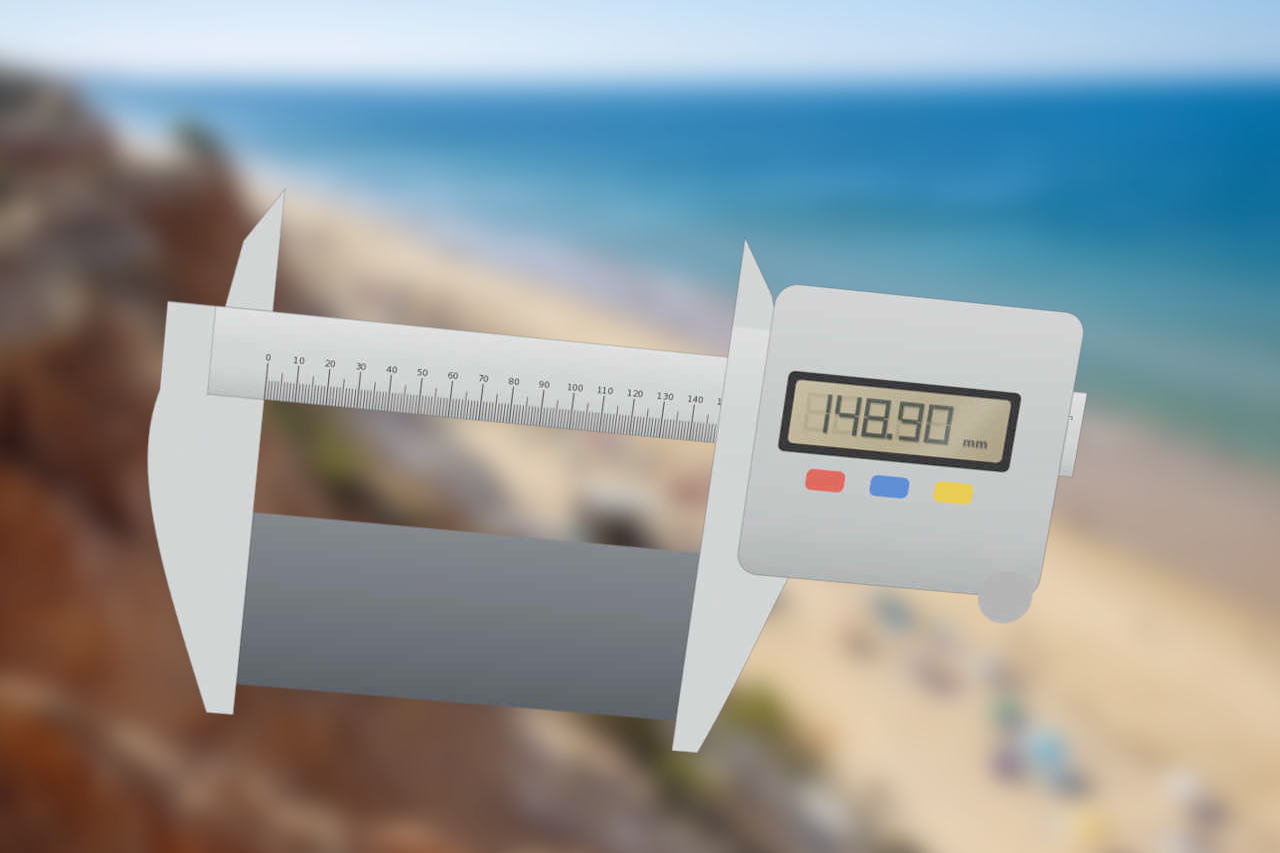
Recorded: 148.90,mm
